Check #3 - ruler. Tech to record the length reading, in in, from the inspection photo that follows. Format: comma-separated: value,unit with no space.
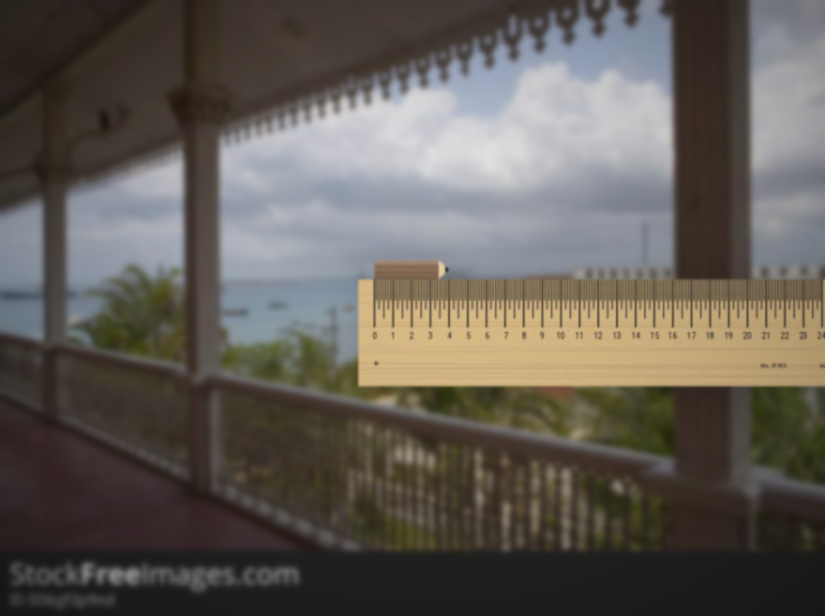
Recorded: 4,in
